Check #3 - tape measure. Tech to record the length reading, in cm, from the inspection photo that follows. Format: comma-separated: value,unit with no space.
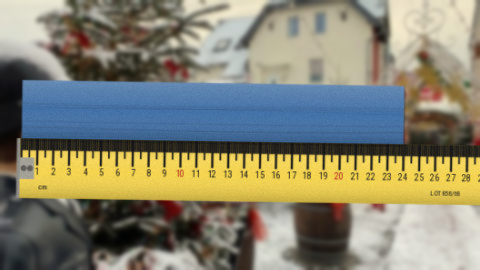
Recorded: 24,cm
